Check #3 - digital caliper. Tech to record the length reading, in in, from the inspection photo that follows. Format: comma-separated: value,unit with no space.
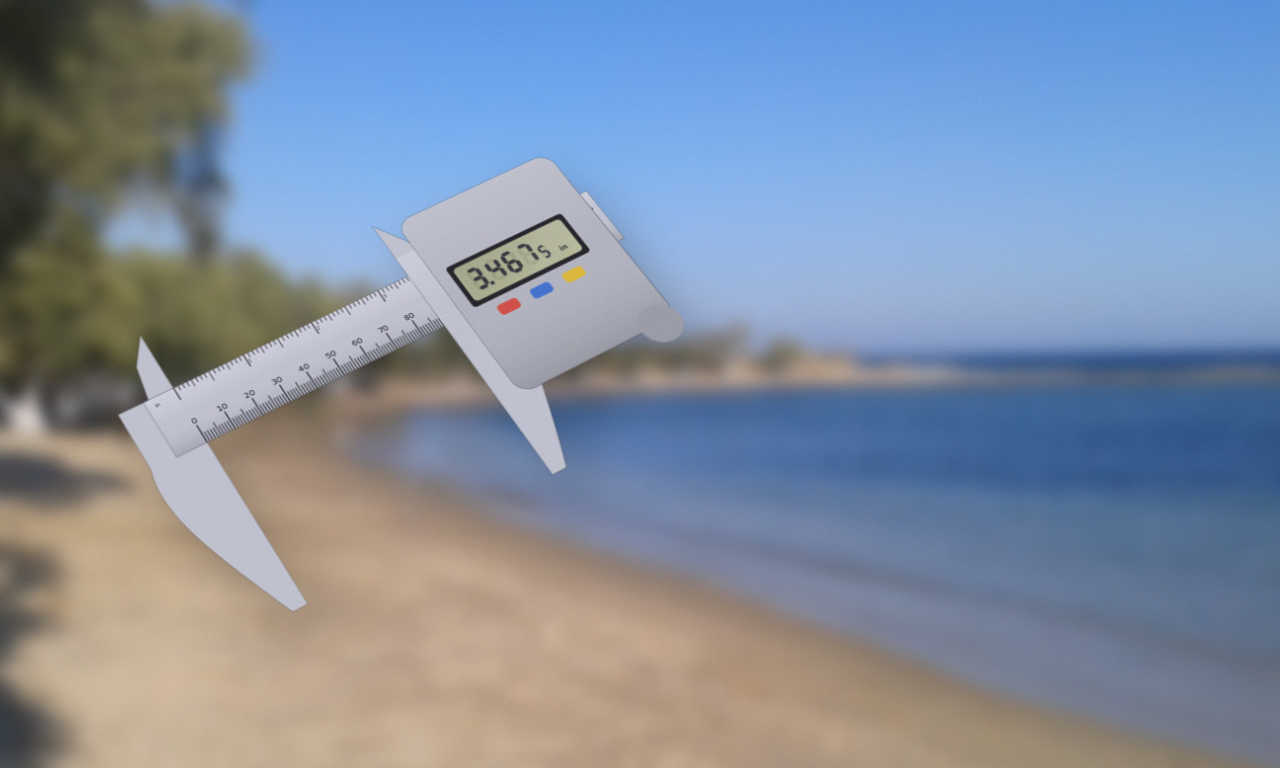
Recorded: 3.4675,in
